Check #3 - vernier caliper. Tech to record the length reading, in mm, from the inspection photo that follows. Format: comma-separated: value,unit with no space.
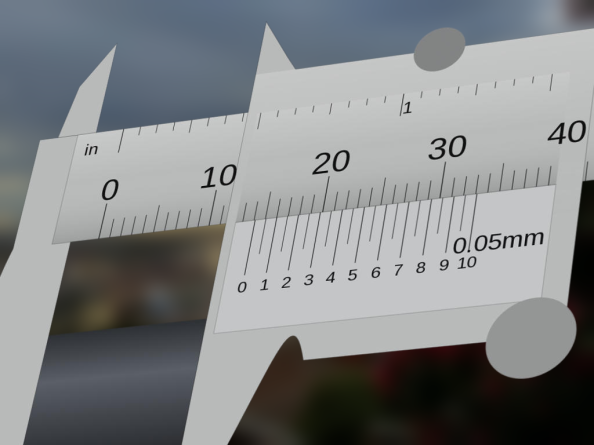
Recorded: 14.1,mm
